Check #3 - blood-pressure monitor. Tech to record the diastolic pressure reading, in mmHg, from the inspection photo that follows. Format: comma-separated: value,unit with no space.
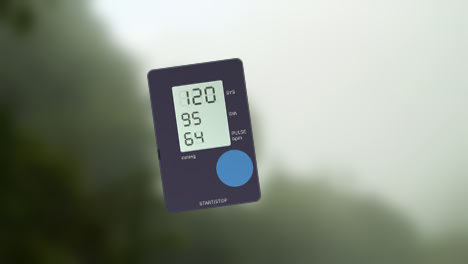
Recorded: 95,mmHg
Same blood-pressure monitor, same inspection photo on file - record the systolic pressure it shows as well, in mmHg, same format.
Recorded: 120,mmHg
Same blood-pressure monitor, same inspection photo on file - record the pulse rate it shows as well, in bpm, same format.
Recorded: 64,bpm
